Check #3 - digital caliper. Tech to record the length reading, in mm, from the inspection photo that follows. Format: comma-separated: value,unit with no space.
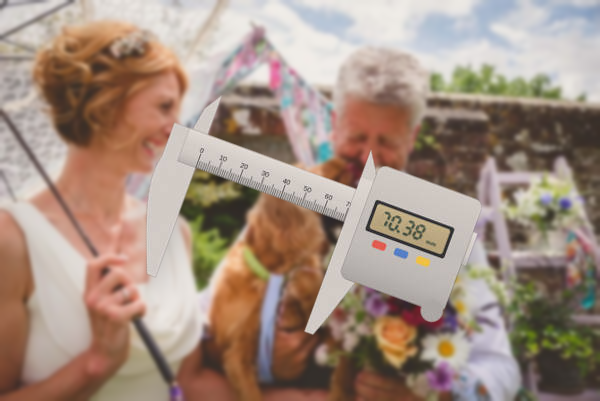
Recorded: 70.38,mm
